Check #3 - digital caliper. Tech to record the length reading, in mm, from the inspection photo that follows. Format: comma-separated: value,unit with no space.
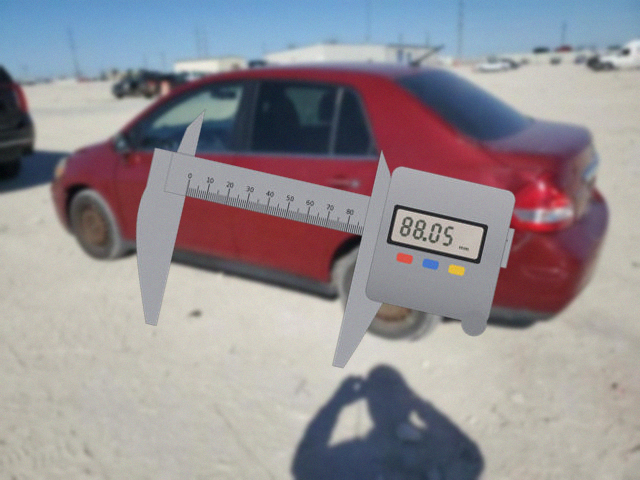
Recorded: 88.05,mm
